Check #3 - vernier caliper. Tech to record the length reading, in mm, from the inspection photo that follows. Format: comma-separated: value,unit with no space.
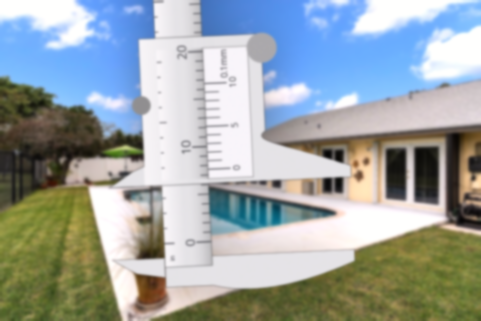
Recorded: 7.6,mm
